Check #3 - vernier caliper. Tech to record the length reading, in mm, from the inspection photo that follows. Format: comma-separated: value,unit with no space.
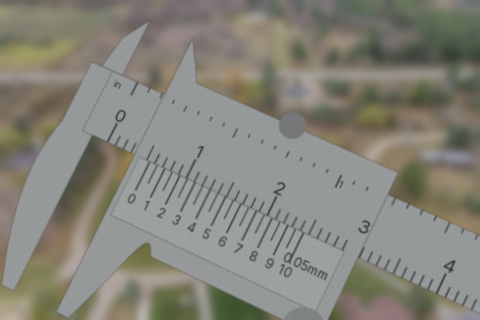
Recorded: 5.4,mm
